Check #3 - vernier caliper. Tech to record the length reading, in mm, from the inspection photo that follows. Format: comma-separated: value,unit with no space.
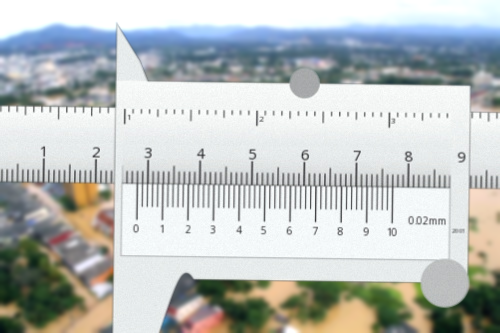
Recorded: 28.0,mm
